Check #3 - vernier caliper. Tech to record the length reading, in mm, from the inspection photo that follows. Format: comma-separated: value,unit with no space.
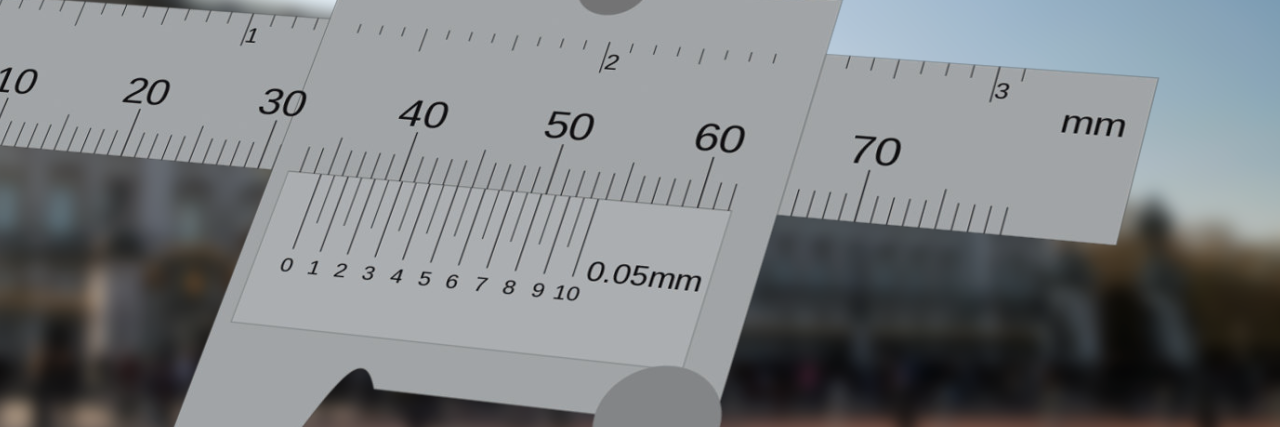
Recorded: 34.5,mm
